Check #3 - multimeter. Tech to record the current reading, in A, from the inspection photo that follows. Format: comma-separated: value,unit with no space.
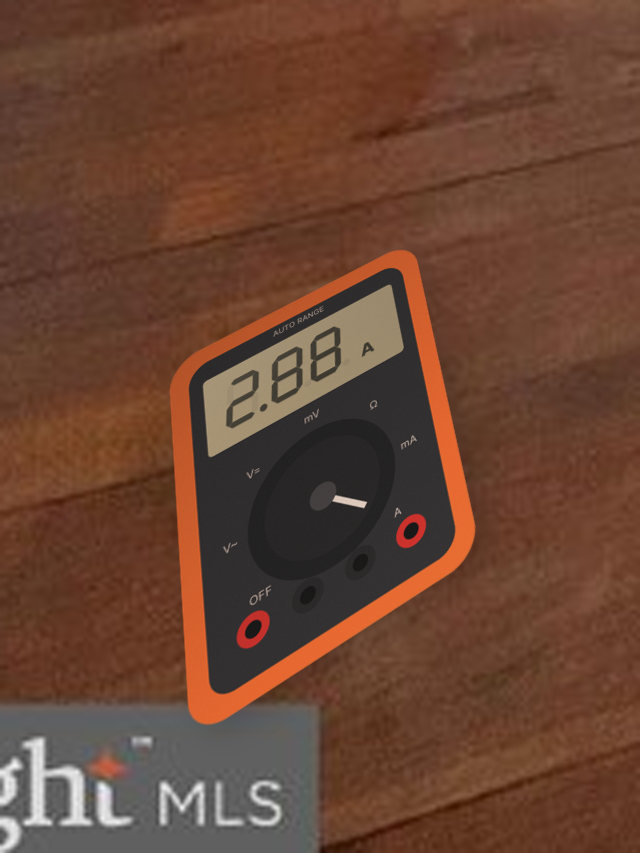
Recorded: 2.88,A
